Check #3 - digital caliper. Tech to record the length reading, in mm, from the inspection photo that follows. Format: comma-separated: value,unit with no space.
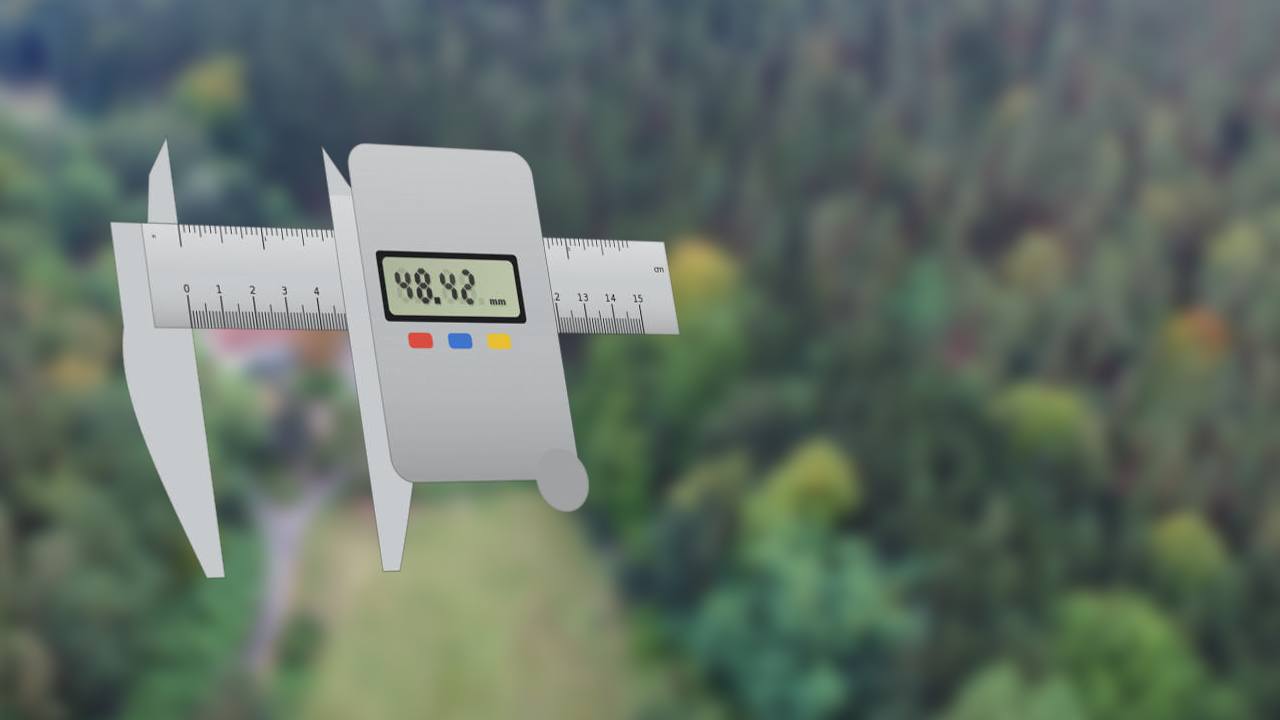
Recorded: 48.42,mm
